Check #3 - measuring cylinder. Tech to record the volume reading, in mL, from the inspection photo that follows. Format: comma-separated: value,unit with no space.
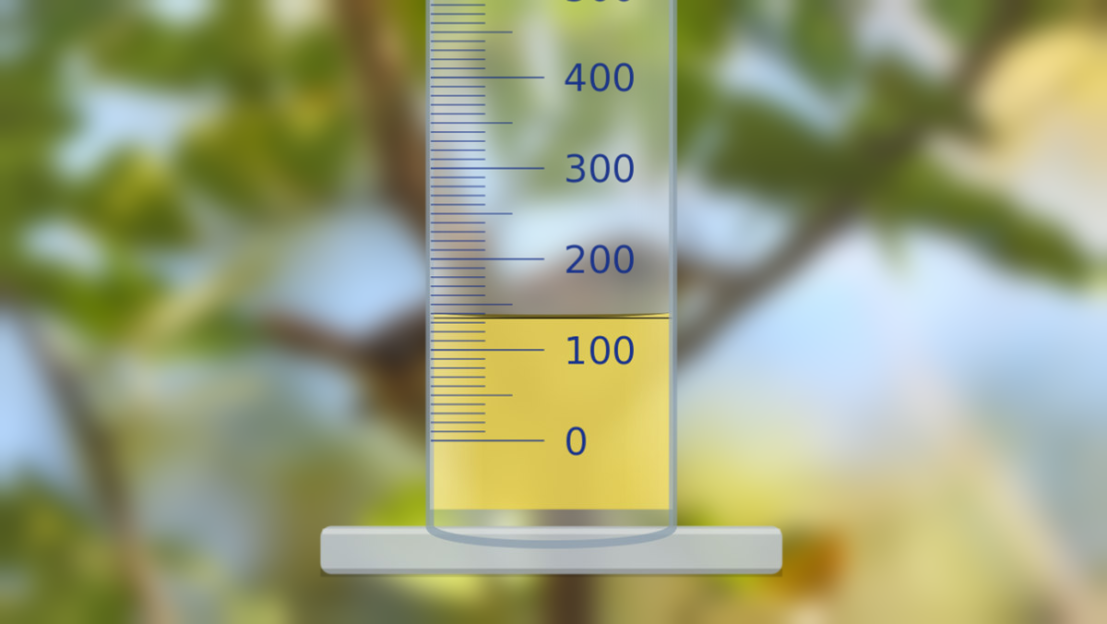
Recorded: 135,mL
